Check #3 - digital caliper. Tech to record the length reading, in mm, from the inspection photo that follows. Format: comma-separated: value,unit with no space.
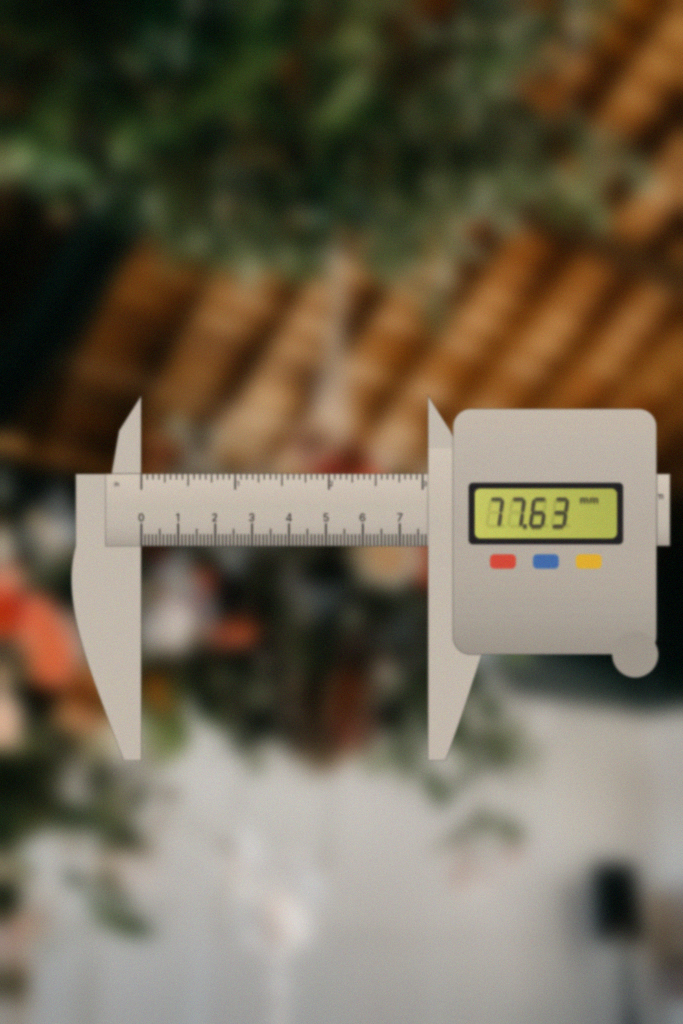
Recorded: 77.63,mm
